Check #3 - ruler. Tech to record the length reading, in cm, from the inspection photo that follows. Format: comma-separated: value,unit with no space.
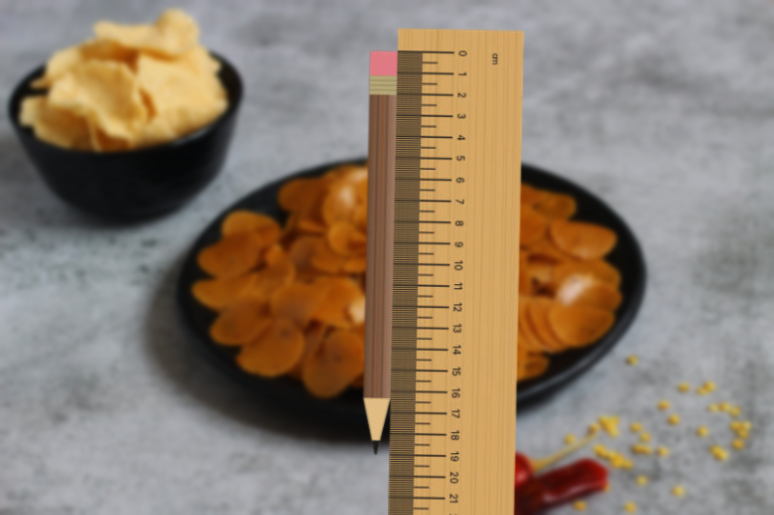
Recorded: 19,cm
